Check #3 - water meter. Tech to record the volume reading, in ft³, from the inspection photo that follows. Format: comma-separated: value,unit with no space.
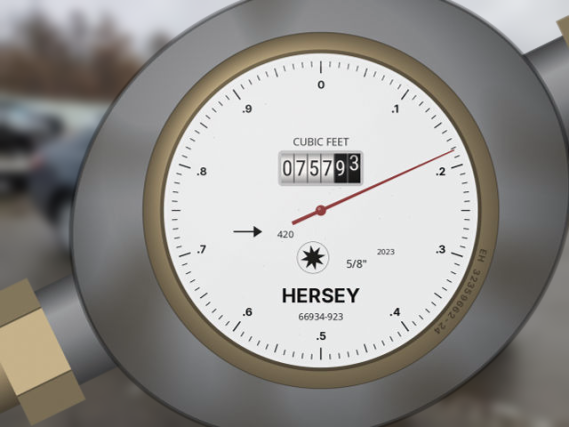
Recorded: 75793.18,ft³
